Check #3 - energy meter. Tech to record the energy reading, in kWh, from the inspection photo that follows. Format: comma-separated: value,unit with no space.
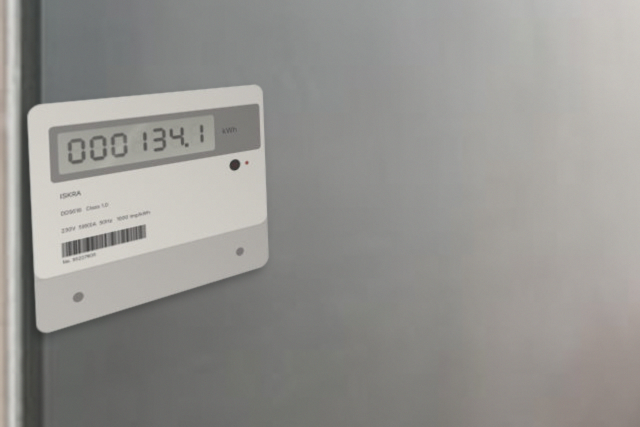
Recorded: 134.1,kWh
